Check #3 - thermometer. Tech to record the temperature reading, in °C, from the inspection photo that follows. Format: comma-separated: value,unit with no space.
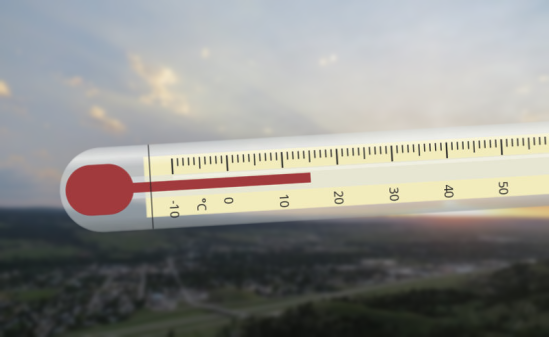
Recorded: 15,°C
